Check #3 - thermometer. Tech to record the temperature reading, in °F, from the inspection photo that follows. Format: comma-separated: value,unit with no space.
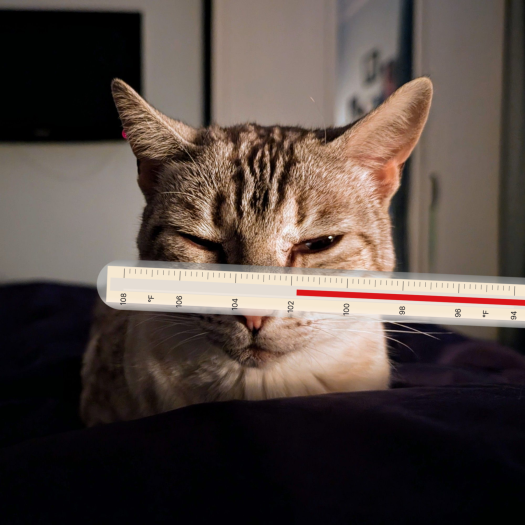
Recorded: 101.8,°F
